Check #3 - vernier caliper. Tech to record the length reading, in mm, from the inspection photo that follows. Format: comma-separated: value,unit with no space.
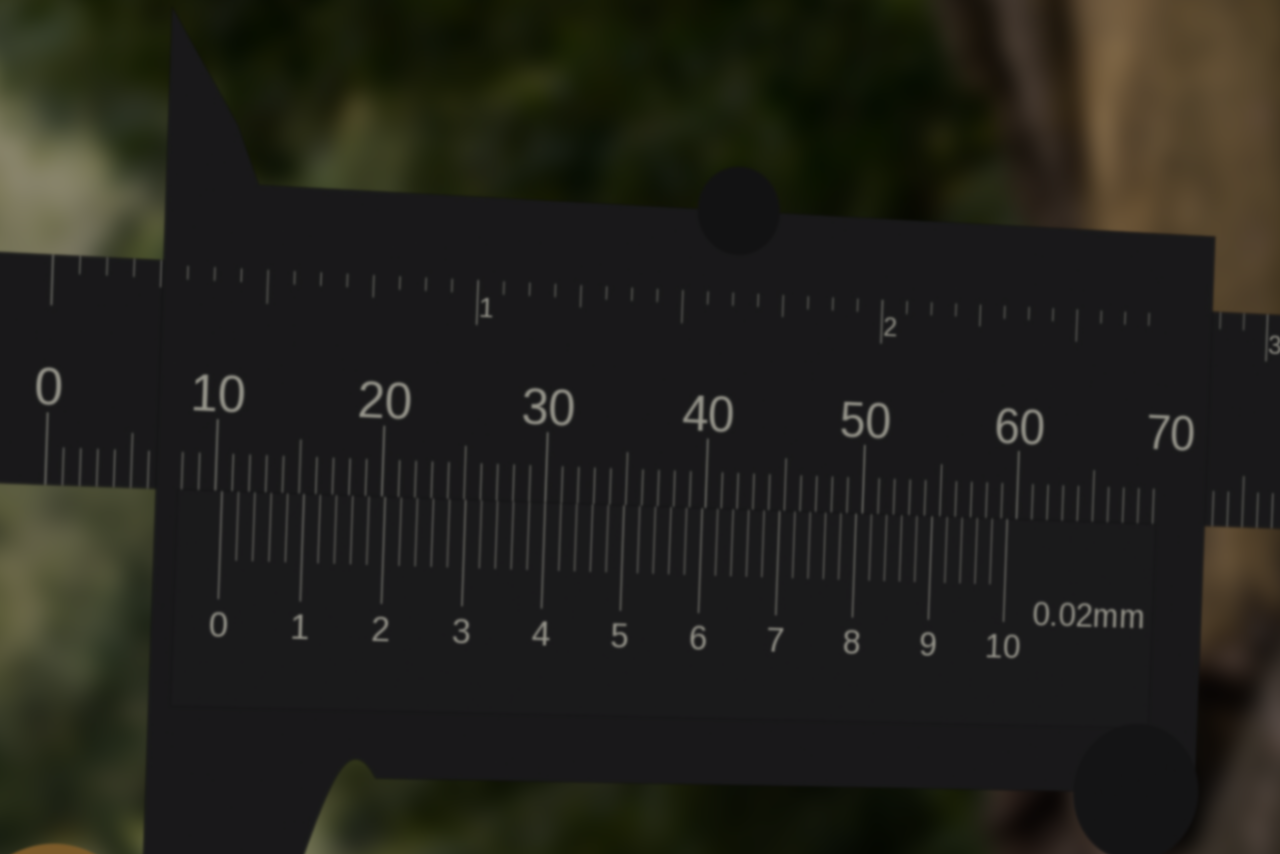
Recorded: 10.4,mm
